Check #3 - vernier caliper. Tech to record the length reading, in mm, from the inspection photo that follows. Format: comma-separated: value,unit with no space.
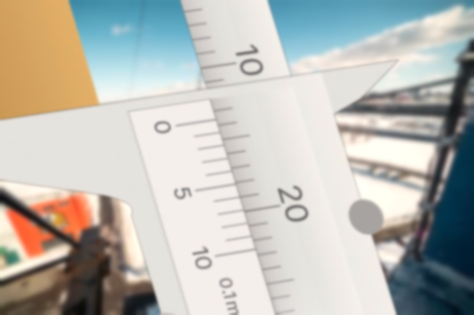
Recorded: 13.6,mm
